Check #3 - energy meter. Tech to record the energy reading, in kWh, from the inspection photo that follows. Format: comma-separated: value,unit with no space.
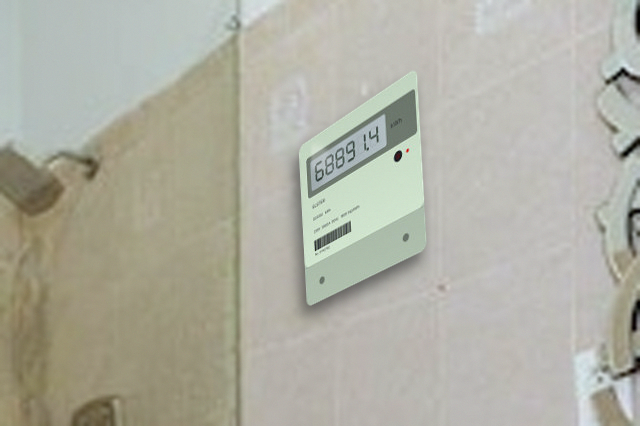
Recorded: 68891.4,kWh
